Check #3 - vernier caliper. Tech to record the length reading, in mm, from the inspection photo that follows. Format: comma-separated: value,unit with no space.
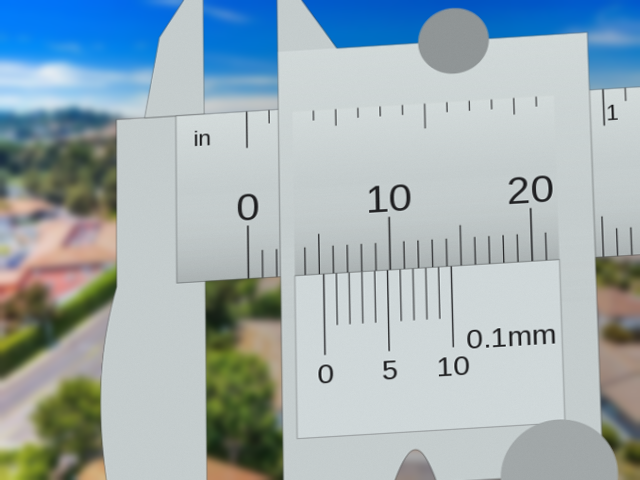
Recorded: 5.3,mm
